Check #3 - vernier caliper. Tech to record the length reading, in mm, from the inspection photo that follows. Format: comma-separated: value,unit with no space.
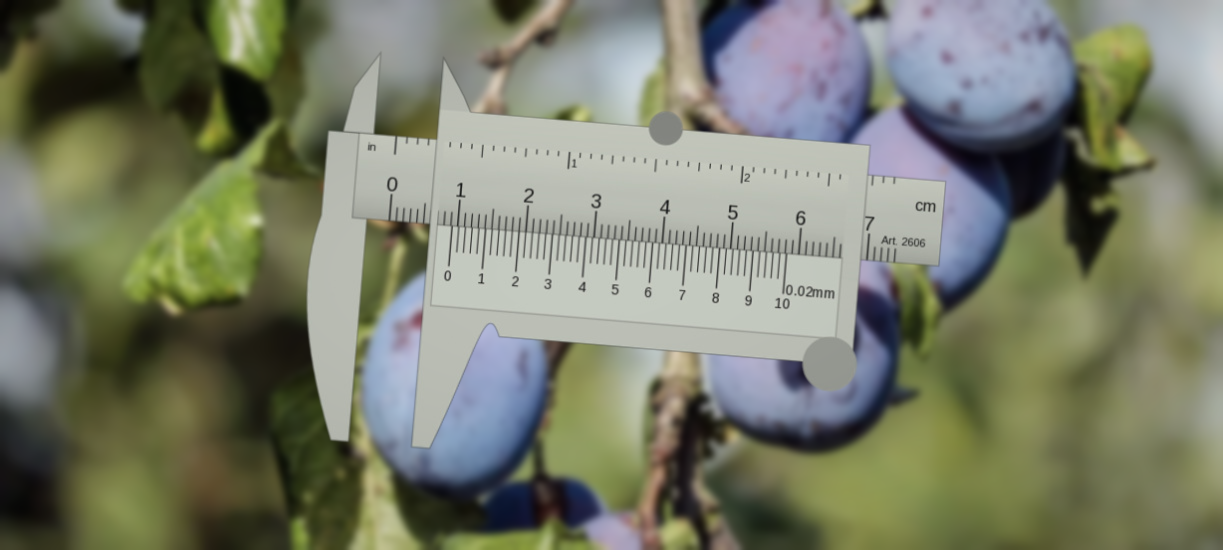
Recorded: 9.2,mm
